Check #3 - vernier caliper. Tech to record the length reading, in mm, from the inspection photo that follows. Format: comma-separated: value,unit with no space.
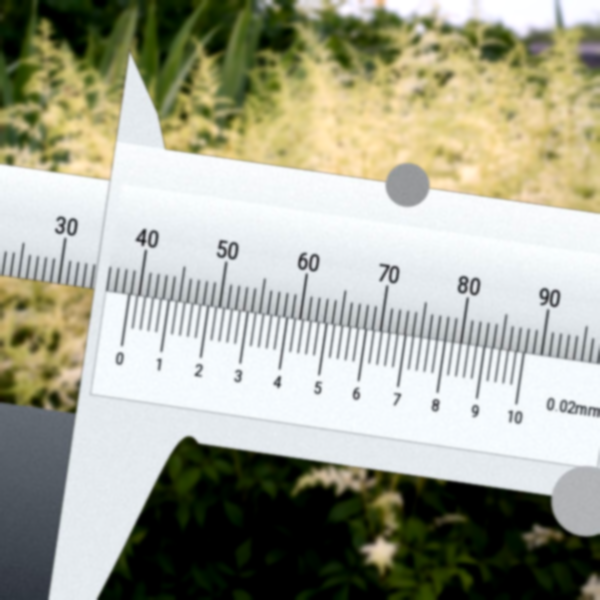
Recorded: 38.8,mm
